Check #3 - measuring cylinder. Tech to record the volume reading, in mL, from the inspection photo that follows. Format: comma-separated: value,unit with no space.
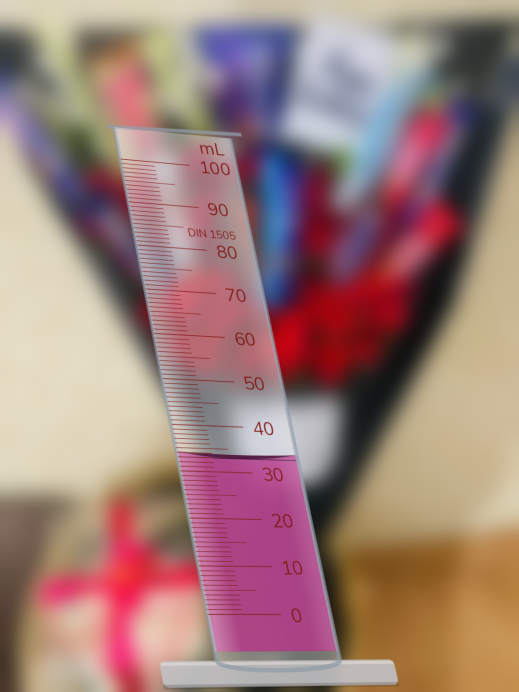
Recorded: 33,mL
